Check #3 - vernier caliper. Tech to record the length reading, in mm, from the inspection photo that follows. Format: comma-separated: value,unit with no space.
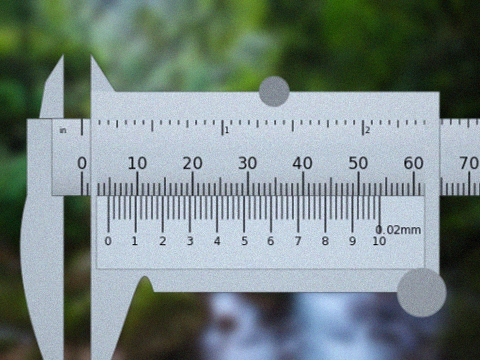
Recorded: 4.8,mm
